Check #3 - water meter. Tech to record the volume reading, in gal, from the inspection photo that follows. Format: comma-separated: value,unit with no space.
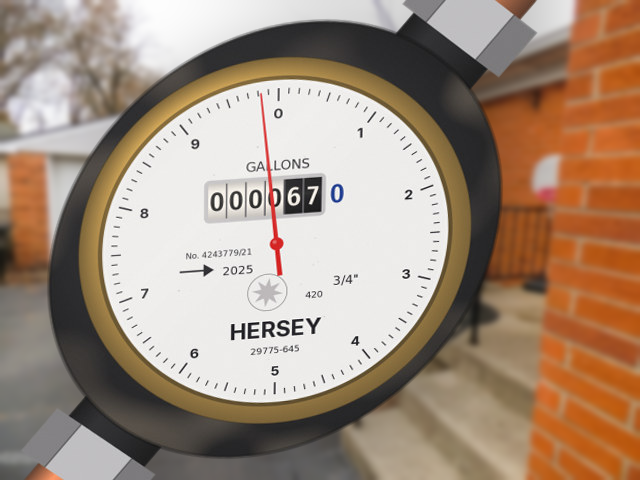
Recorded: 669.8,gal
